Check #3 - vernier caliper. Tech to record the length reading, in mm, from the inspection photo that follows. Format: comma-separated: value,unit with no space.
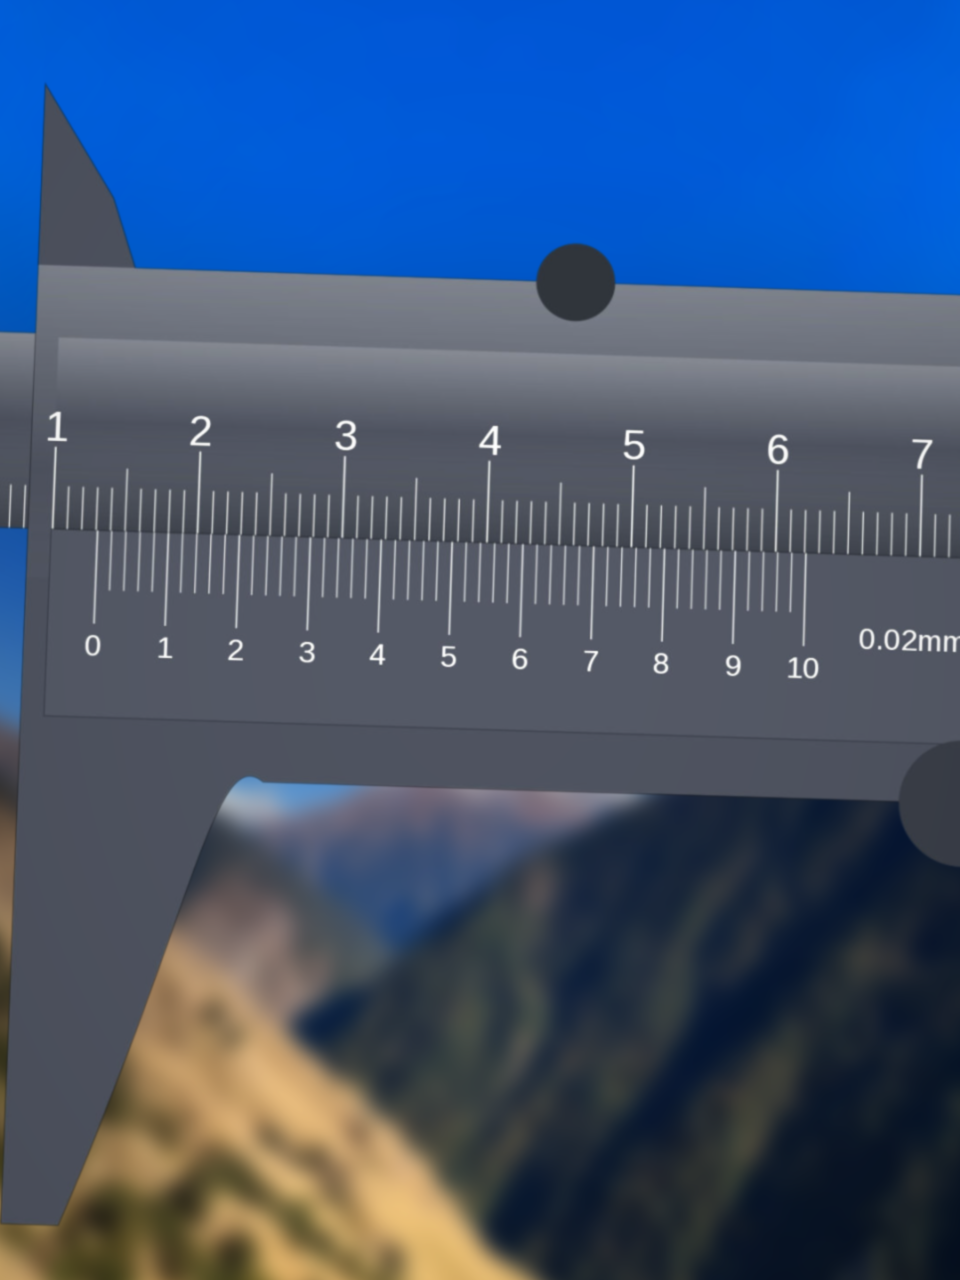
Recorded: 13.1,mm
